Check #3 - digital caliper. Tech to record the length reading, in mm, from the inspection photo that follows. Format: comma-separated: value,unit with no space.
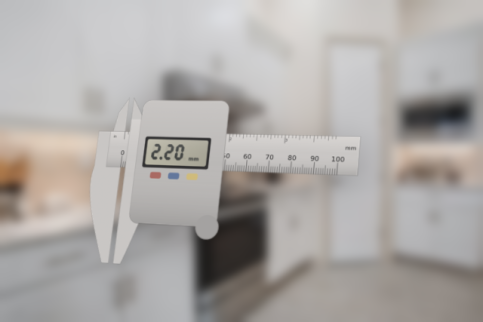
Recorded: 2.20,mm
